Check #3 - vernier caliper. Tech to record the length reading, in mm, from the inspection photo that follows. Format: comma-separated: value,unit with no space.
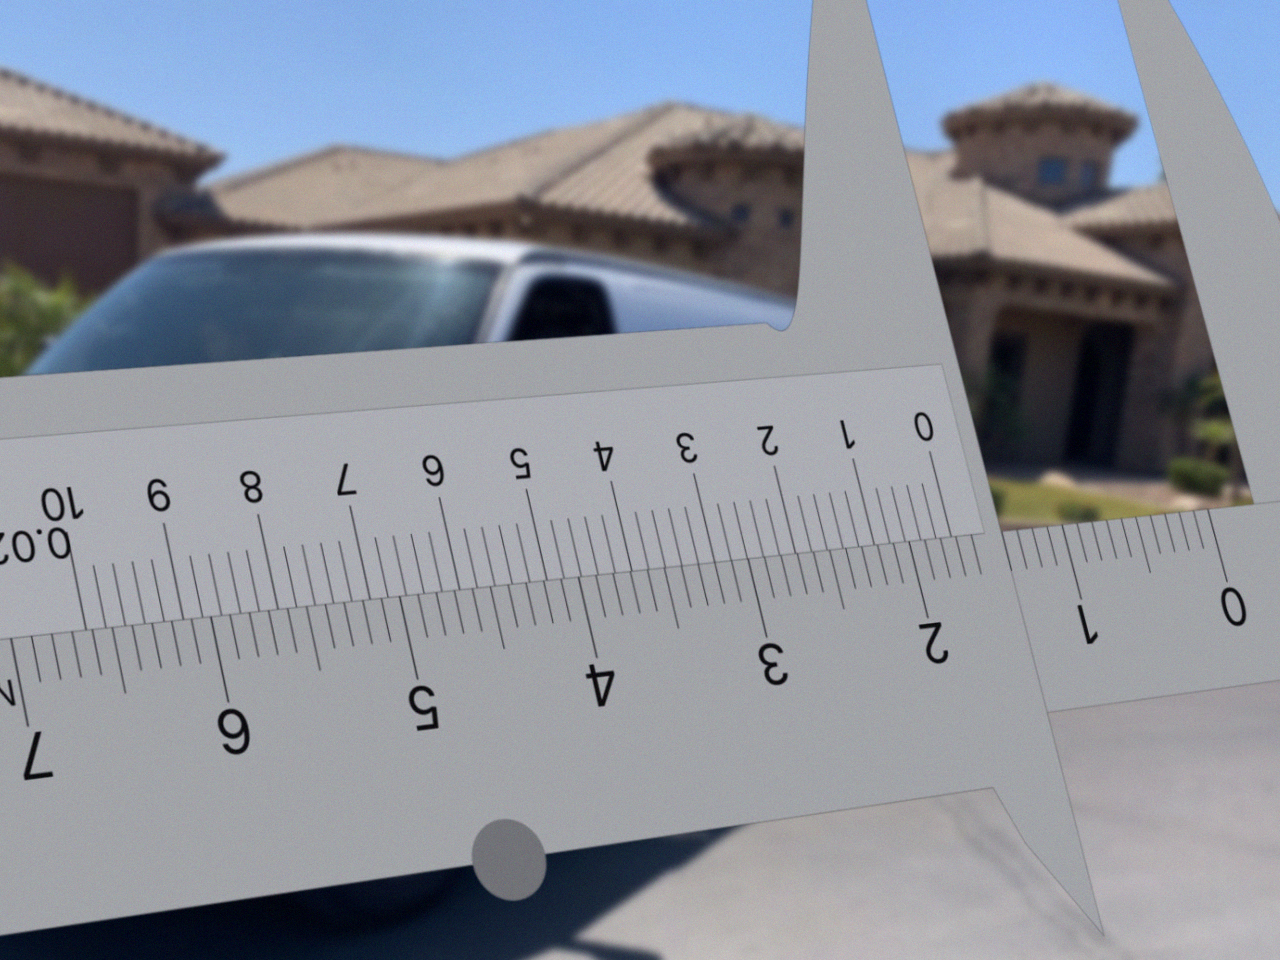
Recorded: 17.3,mm
